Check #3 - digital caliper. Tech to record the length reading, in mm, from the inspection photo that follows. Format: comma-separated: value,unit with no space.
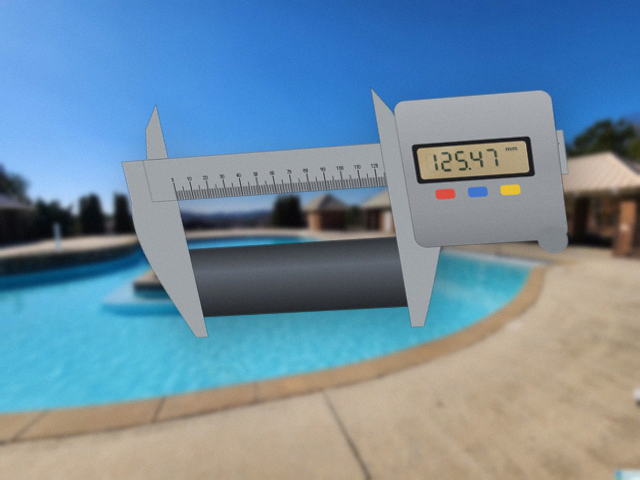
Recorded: 125.47,mm
